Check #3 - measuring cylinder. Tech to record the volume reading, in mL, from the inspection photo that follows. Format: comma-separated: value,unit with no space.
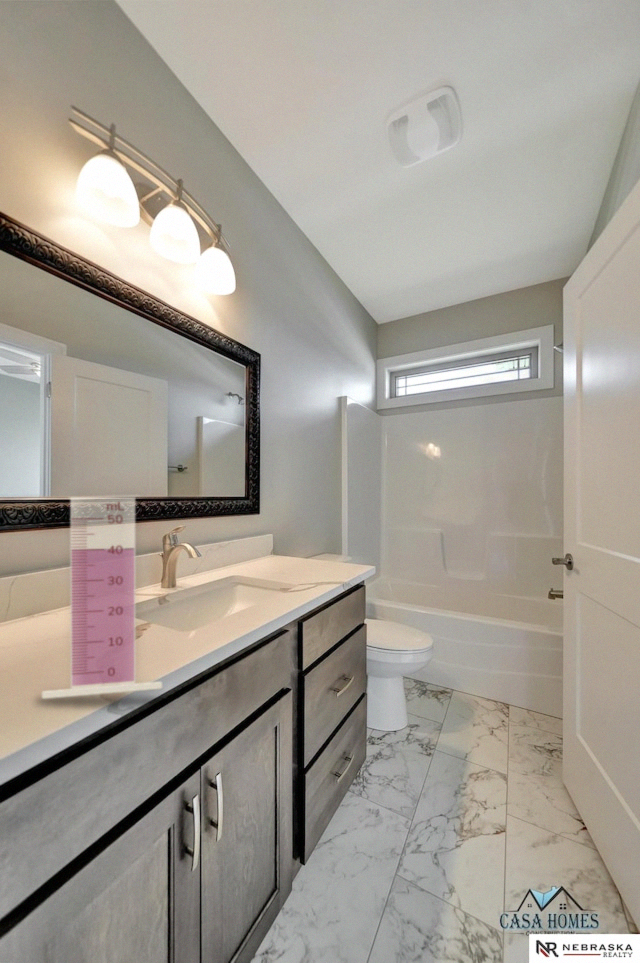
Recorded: 40,mL
